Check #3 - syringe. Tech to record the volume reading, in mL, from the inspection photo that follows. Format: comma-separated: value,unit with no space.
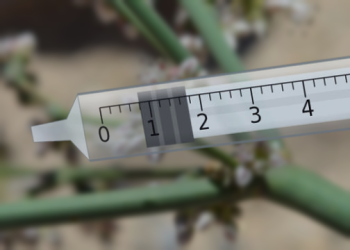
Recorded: 0.8,mL
